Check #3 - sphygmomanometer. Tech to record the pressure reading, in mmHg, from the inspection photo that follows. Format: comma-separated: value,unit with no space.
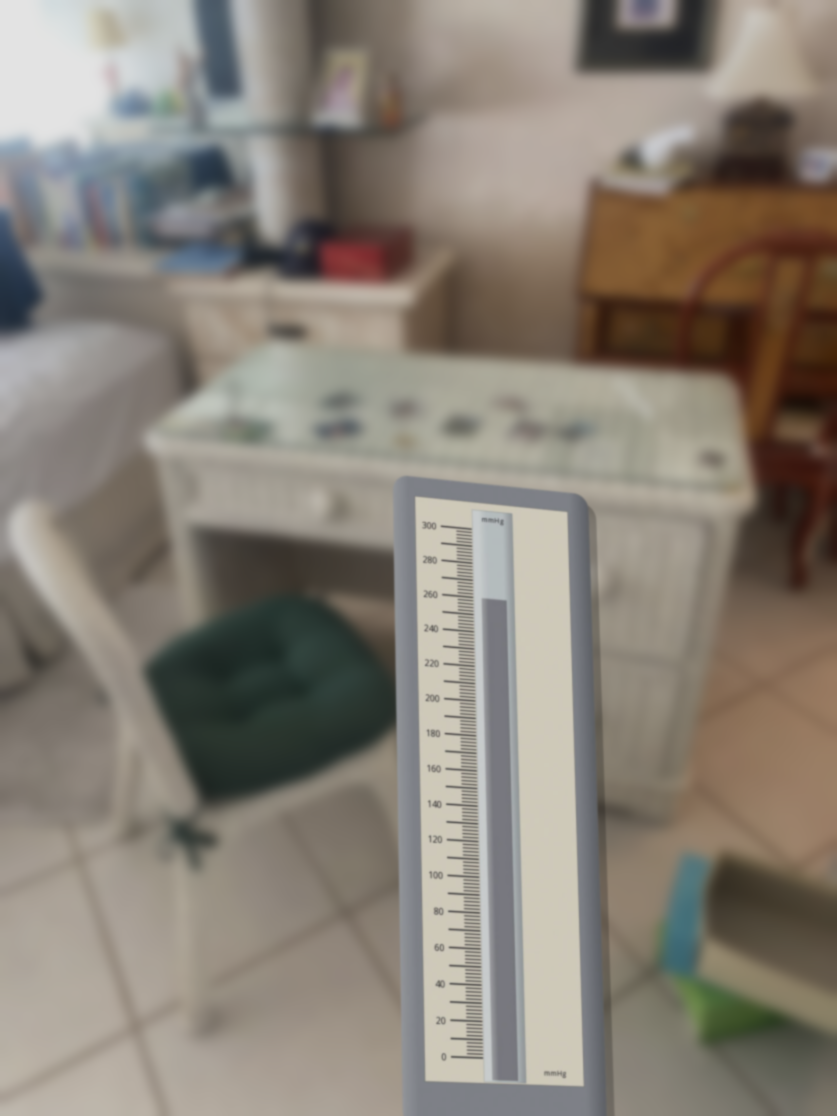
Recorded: 260,mmHg
